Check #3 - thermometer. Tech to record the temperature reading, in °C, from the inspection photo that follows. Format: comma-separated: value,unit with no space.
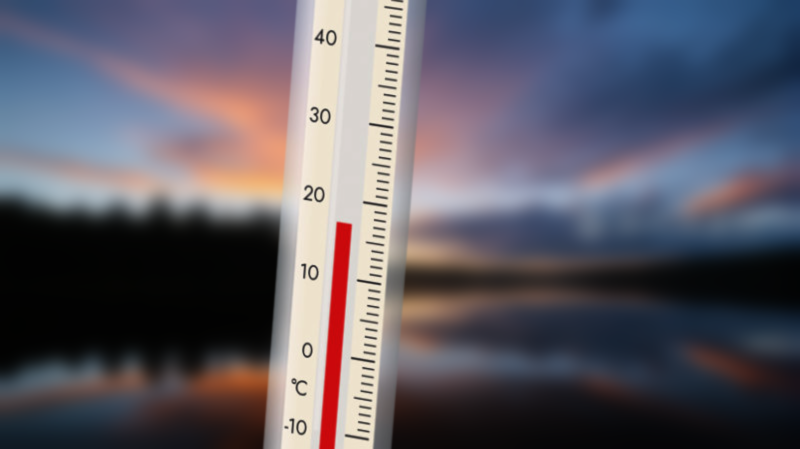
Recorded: 17,°C
